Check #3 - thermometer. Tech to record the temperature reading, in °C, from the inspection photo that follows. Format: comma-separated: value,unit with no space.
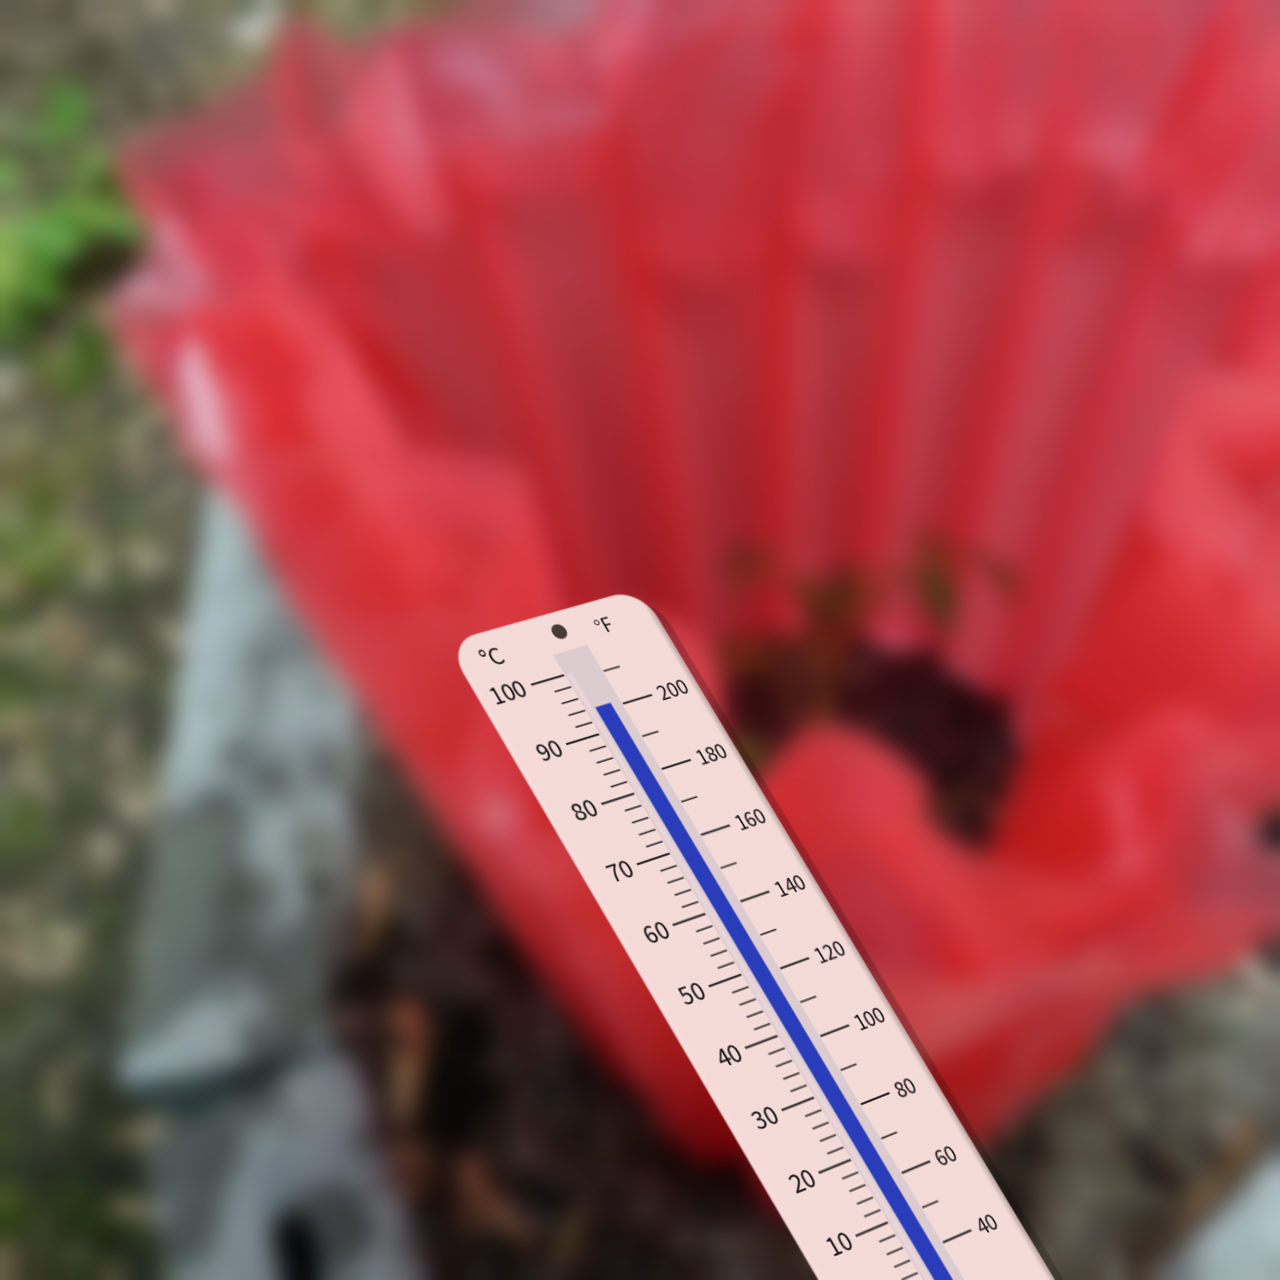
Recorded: 94,°C
